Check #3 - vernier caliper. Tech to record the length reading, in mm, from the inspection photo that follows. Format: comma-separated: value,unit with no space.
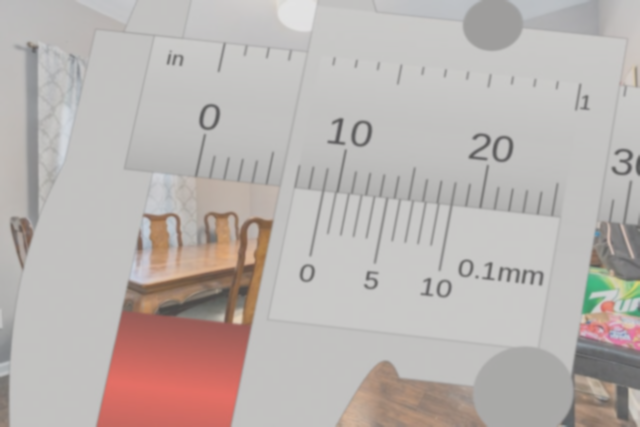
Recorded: 9.0,mm
